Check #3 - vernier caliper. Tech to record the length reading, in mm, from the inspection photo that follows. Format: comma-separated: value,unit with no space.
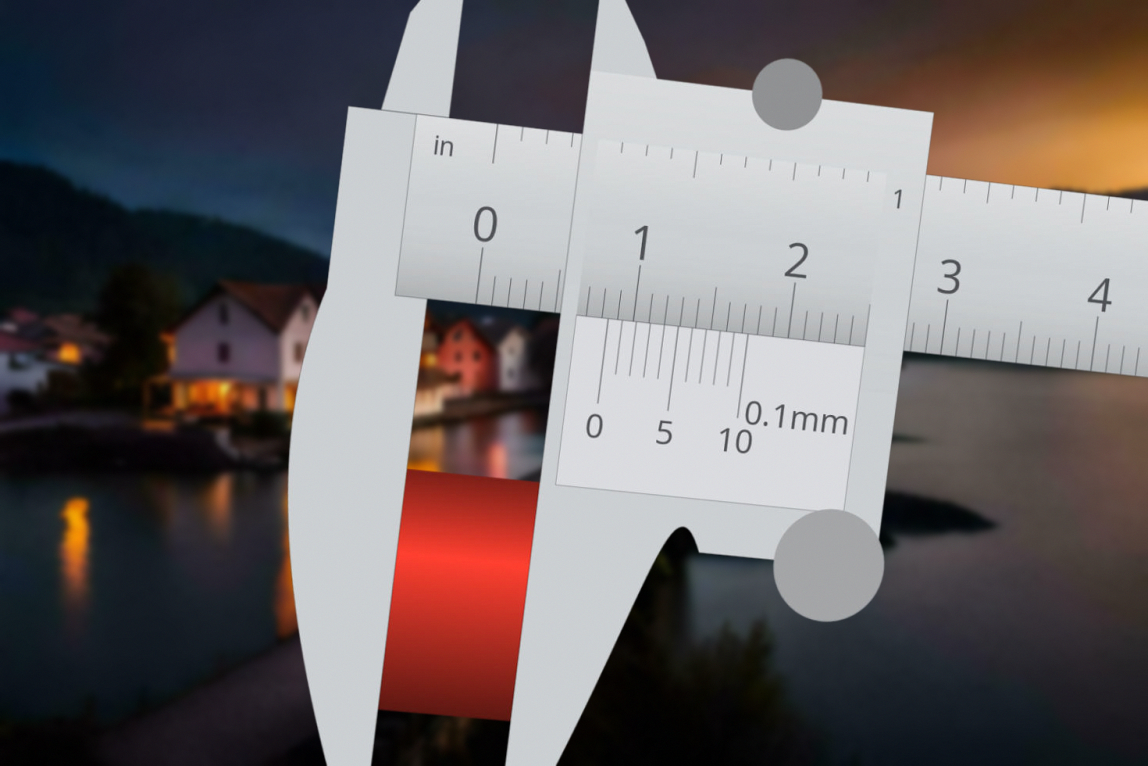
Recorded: 8.4,mm
